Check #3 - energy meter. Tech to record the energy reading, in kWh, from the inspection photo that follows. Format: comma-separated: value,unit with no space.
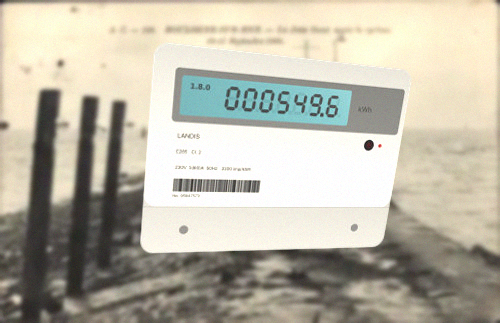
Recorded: 549.6,kWh
